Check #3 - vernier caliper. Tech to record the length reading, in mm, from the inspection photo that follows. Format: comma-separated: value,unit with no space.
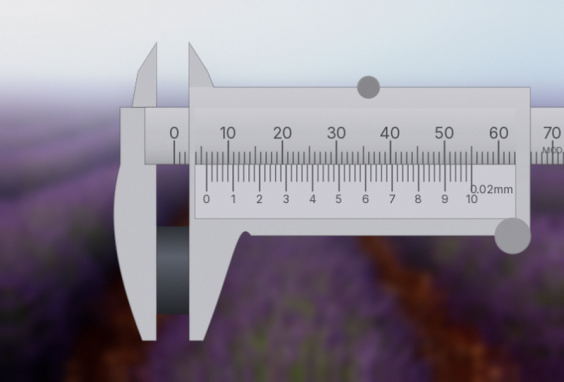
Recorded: 6.0,mm
